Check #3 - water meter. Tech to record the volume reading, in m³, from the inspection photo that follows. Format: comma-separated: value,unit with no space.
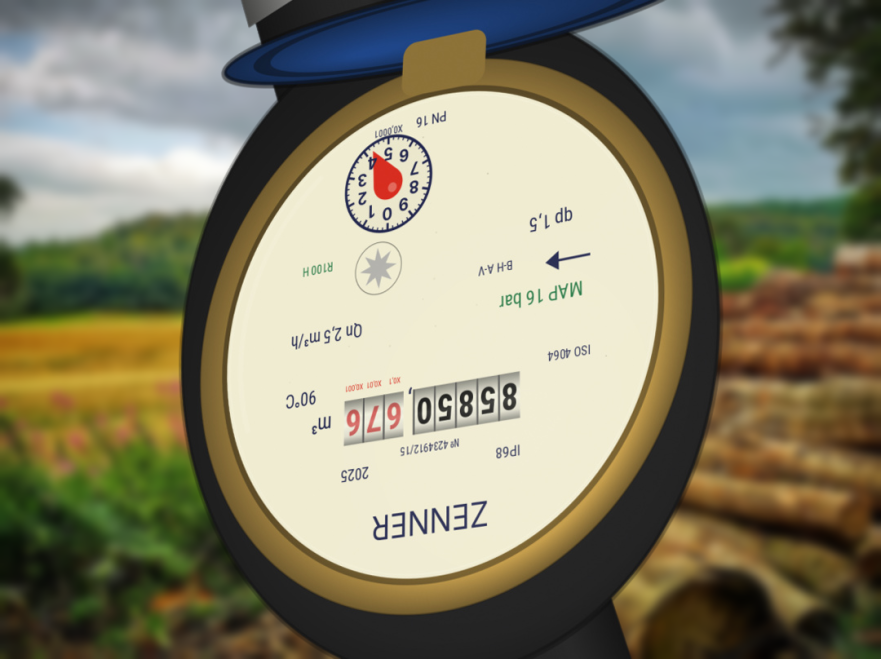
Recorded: 85850.6764,m³
